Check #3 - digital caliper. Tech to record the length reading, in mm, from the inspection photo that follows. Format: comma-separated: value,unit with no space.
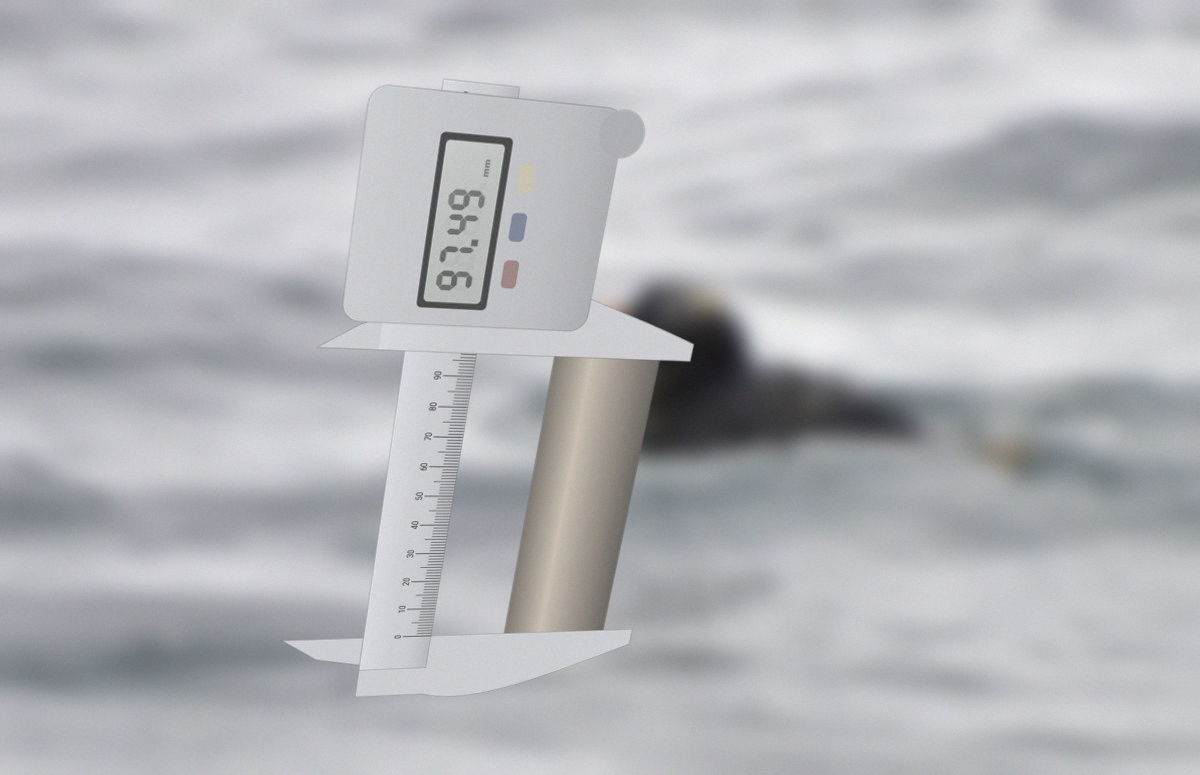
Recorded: 97.49,mm
